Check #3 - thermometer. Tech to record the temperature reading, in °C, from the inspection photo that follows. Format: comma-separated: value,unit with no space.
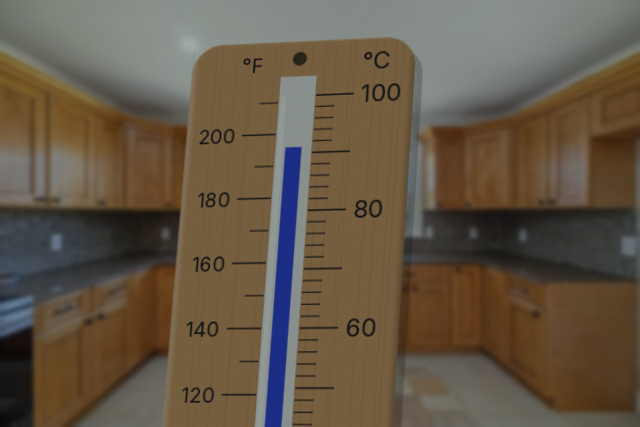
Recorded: 91,°C
